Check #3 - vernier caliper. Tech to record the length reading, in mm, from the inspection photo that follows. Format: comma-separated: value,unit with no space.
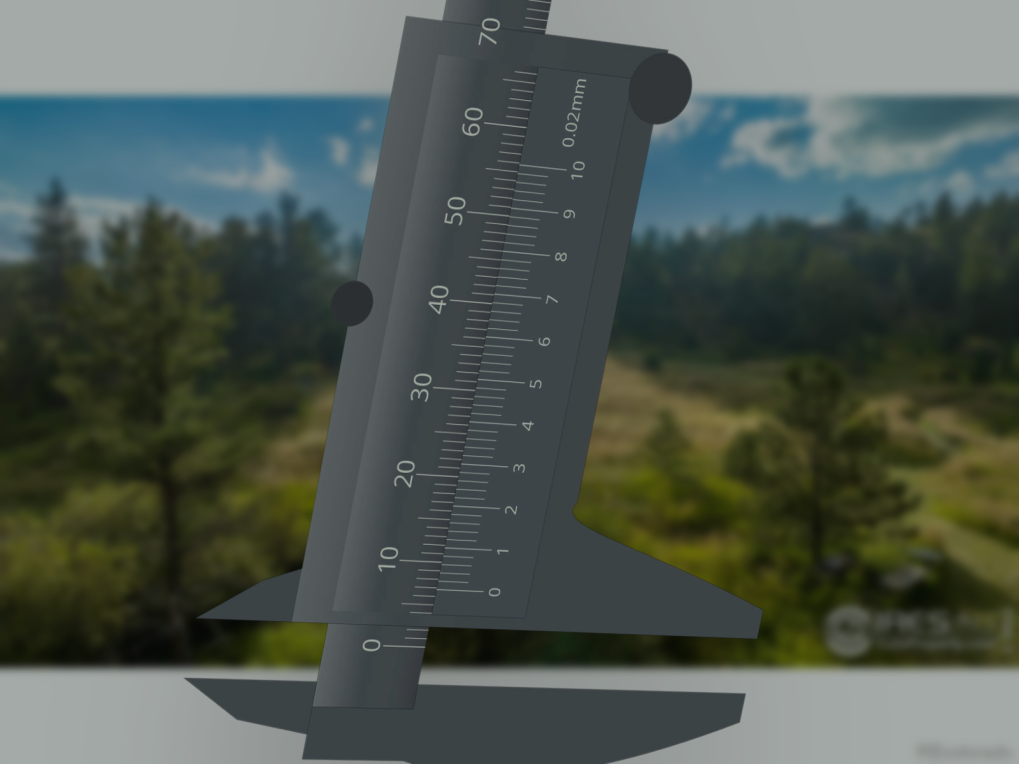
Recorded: 6.8,mm
